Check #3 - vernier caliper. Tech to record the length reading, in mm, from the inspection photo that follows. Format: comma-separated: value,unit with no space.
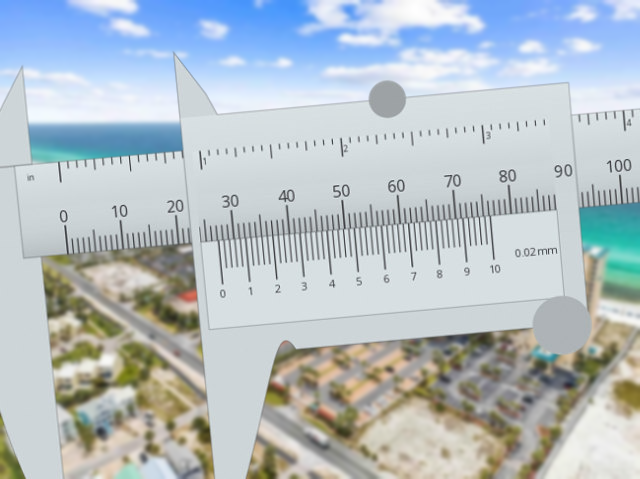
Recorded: 27.2,mm
